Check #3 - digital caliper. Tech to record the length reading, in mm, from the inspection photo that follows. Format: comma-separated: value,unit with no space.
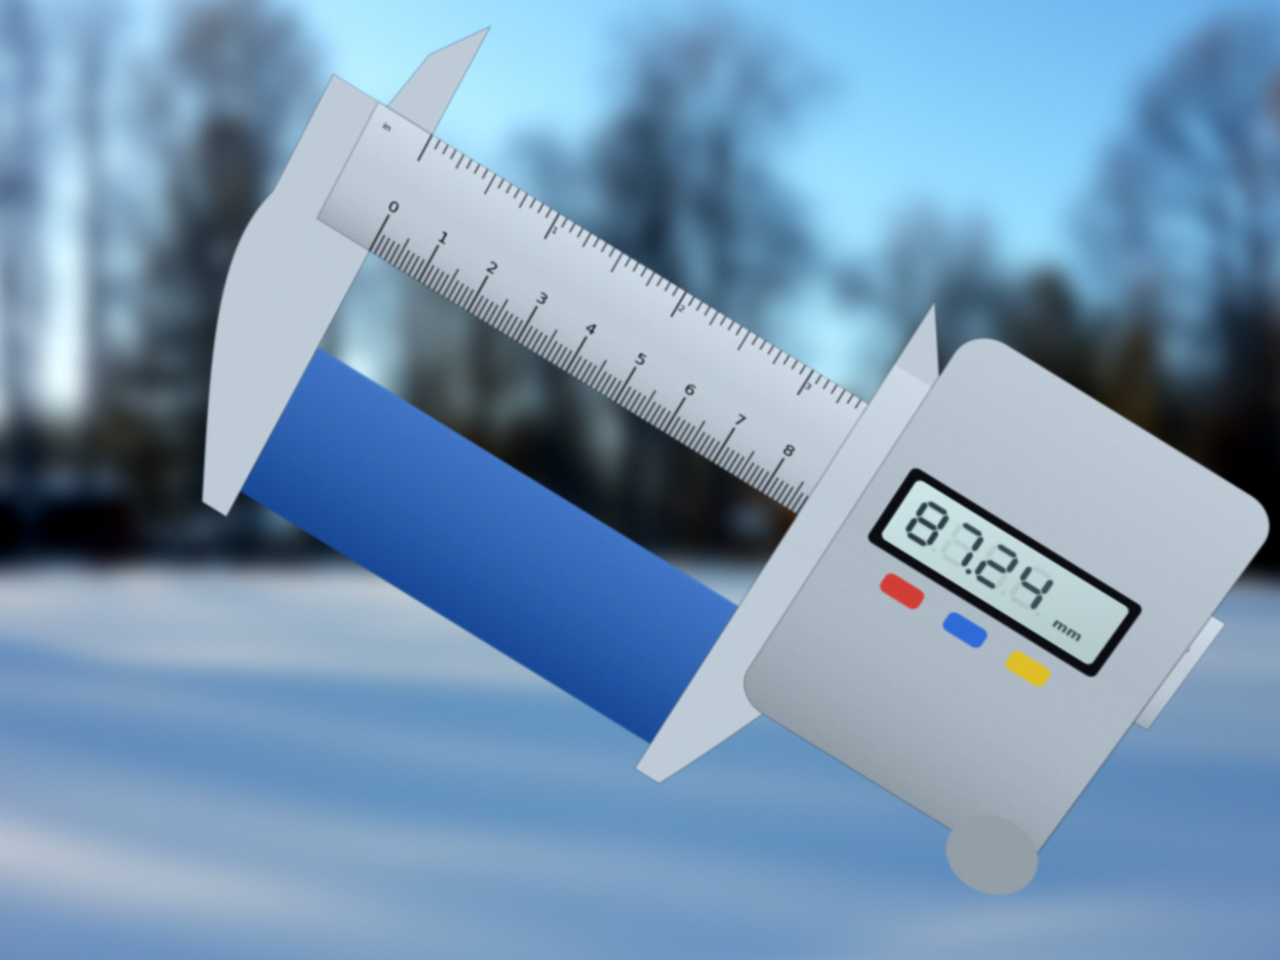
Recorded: 87.24,mm
